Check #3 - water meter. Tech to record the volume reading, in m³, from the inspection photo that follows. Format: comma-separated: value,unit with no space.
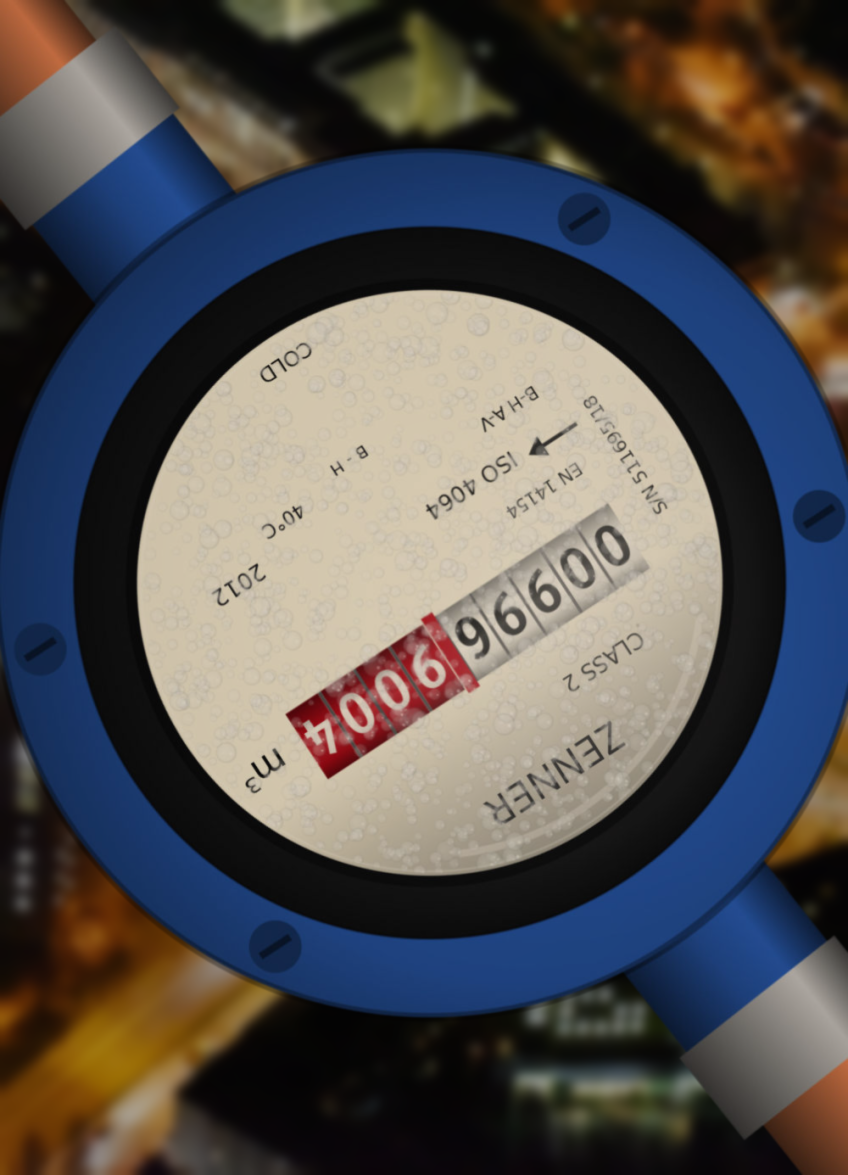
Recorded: 996.9004,m³
